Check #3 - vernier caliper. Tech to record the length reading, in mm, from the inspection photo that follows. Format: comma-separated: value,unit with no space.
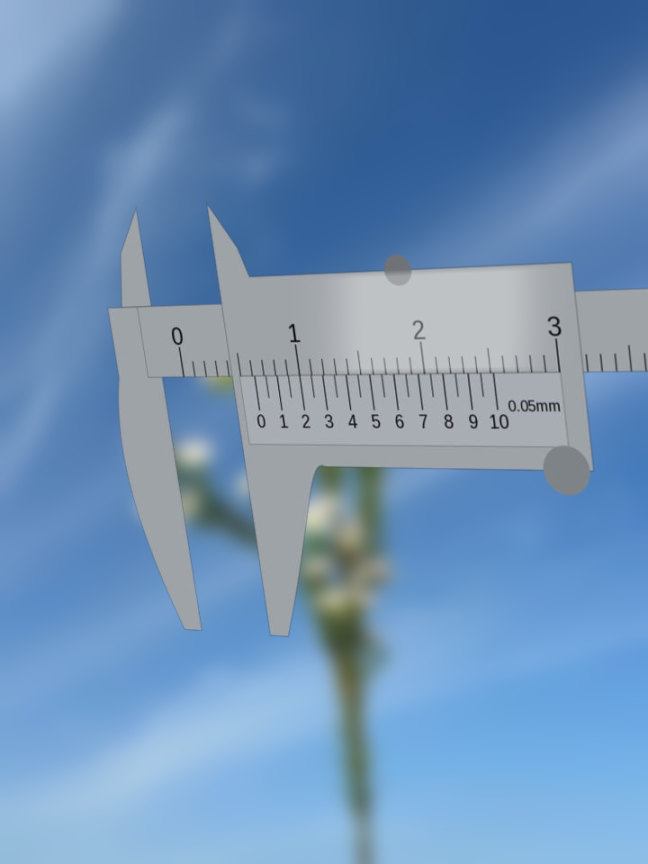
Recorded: 6.2,mm
